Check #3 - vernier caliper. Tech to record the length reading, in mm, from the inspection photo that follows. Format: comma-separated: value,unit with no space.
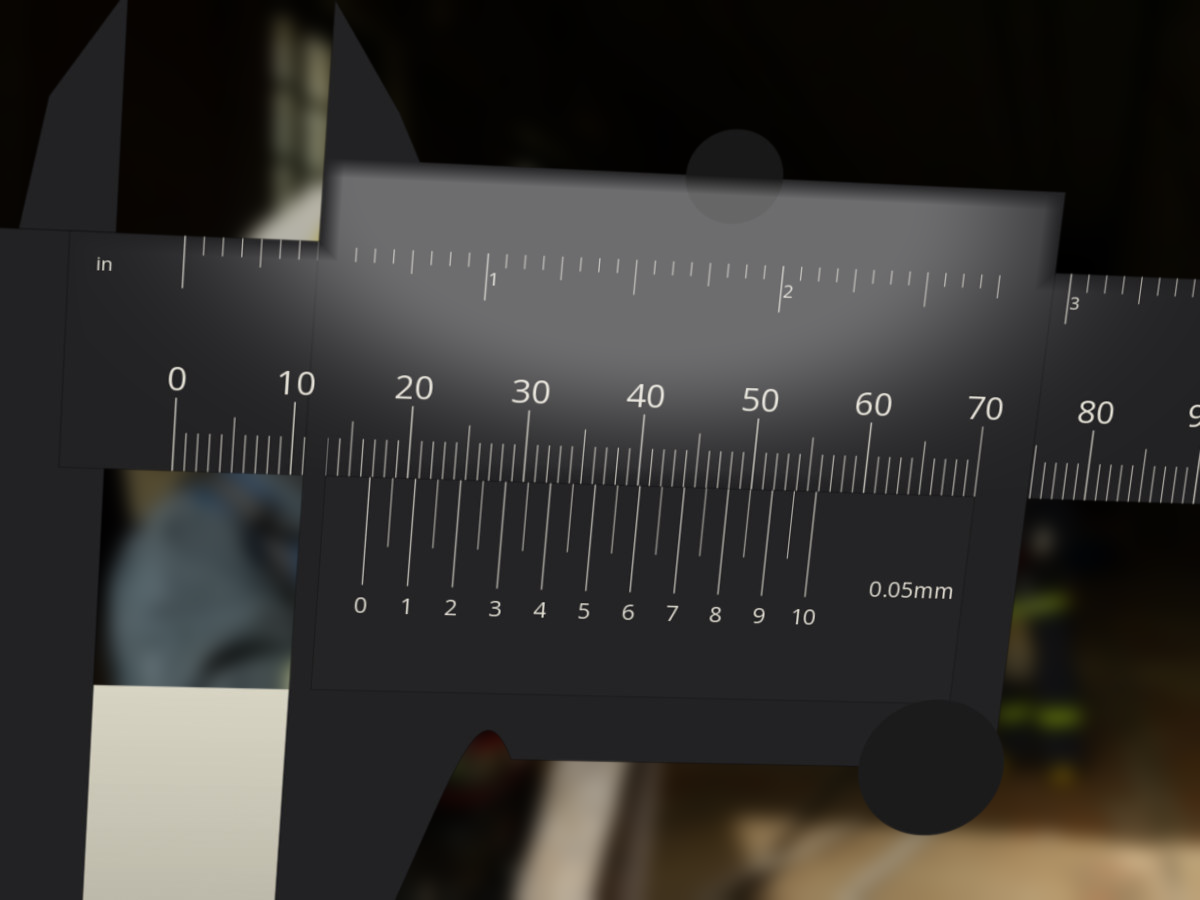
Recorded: 16.8,mm
